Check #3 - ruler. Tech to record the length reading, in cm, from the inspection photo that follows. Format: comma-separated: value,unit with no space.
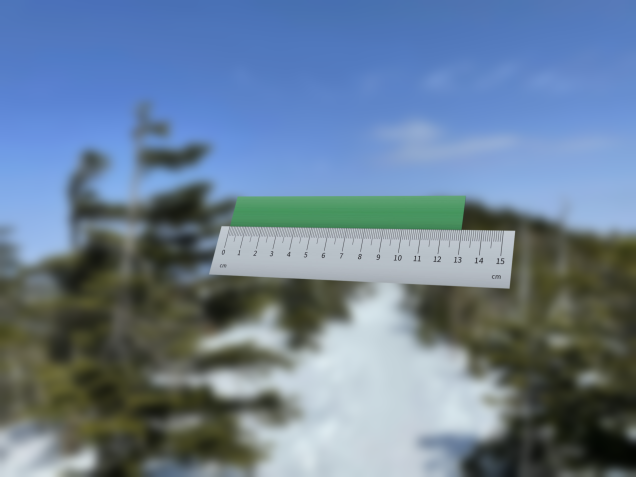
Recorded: 13,cm
